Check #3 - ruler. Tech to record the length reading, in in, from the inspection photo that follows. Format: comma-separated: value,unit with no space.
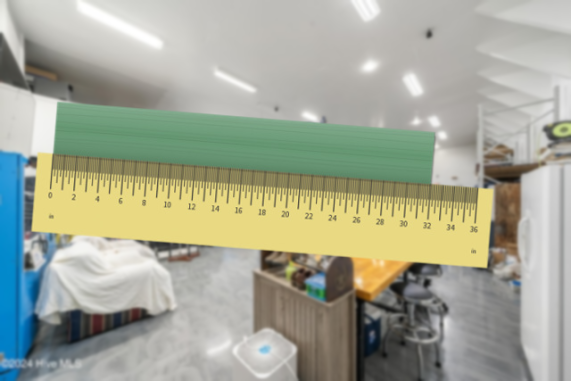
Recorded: 32,in
